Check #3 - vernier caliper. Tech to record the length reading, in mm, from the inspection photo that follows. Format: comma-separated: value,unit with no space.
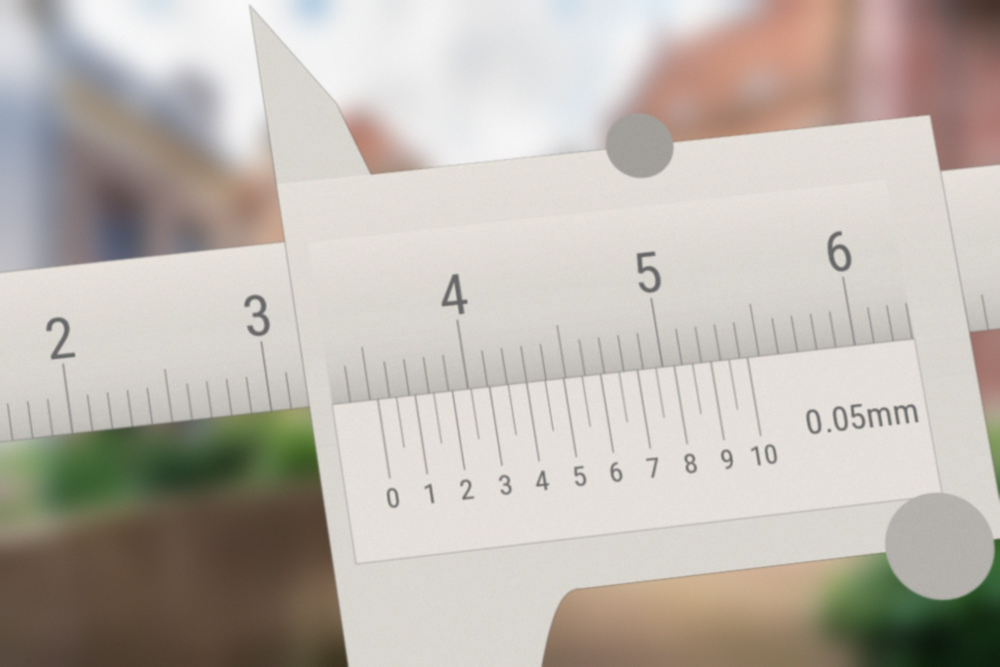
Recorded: 35.4,mm
